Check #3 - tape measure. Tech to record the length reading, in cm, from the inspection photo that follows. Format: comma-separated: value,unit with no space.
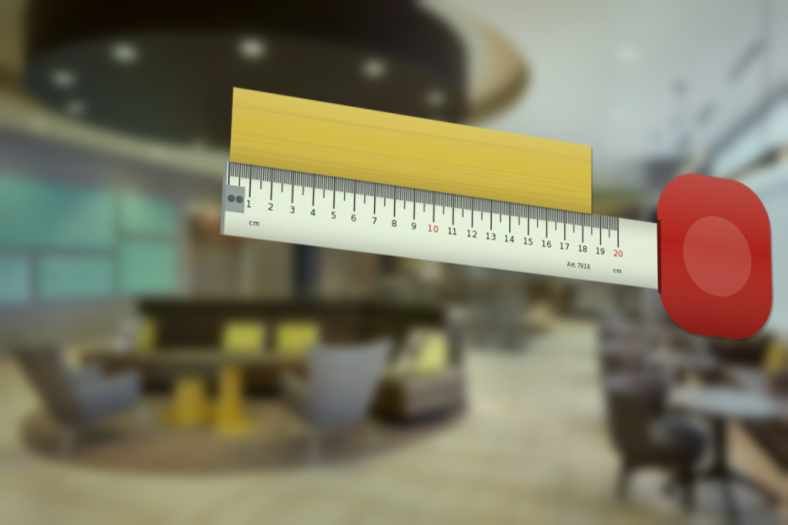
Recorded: 18.5,cm
